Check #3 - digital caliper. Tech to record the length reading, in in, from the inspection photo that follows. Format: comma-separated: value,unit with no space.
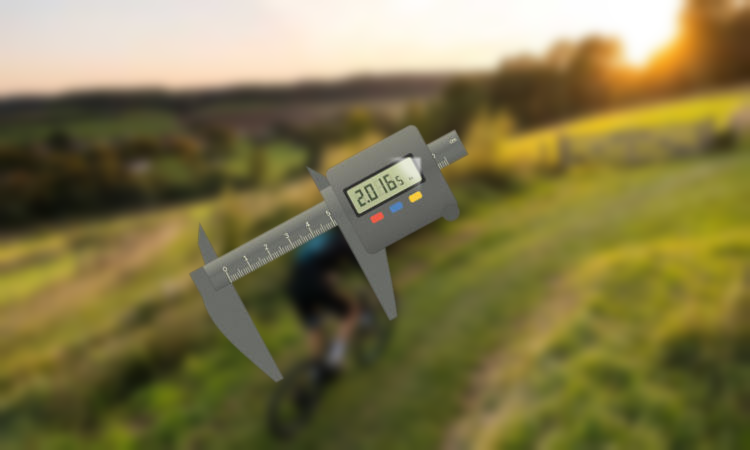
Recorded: 2.0165,in
